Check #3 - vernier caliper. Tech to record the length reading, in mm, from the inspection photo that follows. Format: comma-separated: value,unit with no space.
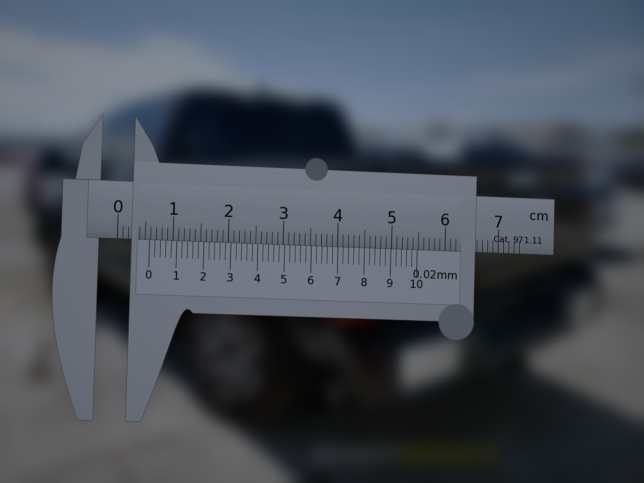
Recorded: 5.8,mm
